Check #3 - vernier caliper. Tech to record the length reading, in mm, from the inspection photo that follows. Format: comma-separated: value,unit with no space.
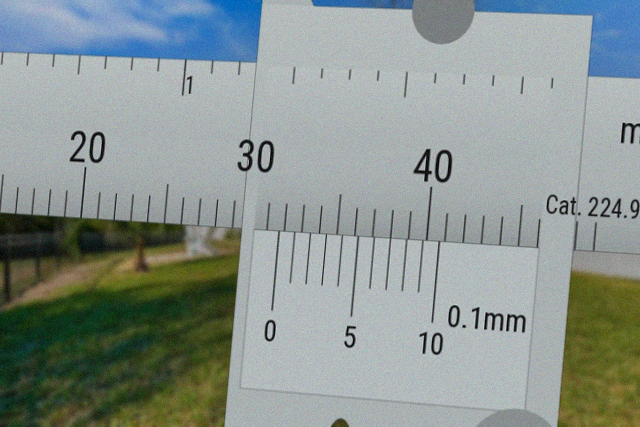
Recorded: 31.7,mm
